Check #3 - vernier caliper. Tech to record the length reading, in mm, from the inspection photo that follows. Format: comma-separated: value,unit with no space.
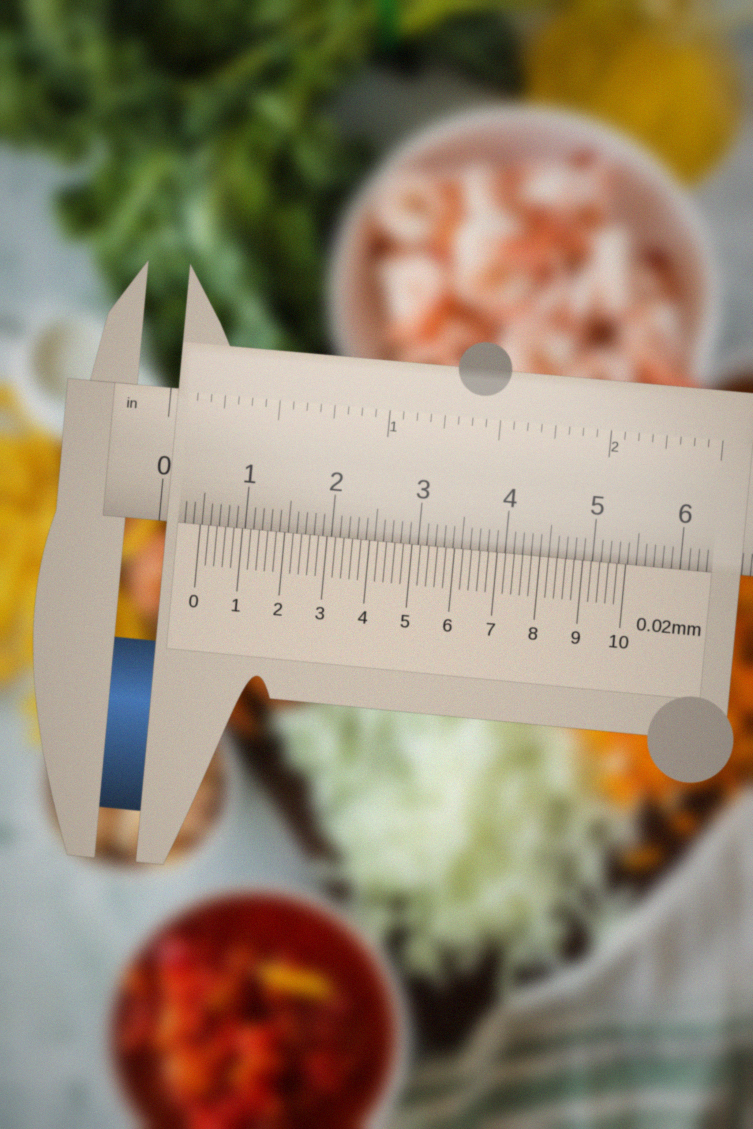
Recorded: 4.8,mm
